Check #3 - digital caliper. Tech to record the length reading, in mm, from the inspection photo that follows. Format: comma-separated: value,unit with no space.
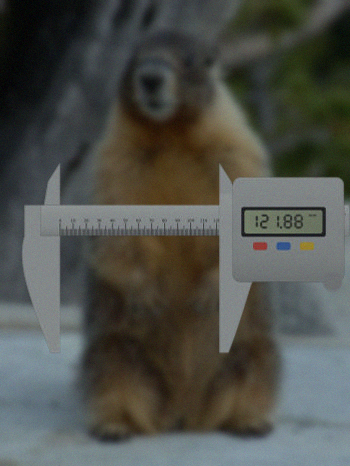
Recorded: 121.88,mm
